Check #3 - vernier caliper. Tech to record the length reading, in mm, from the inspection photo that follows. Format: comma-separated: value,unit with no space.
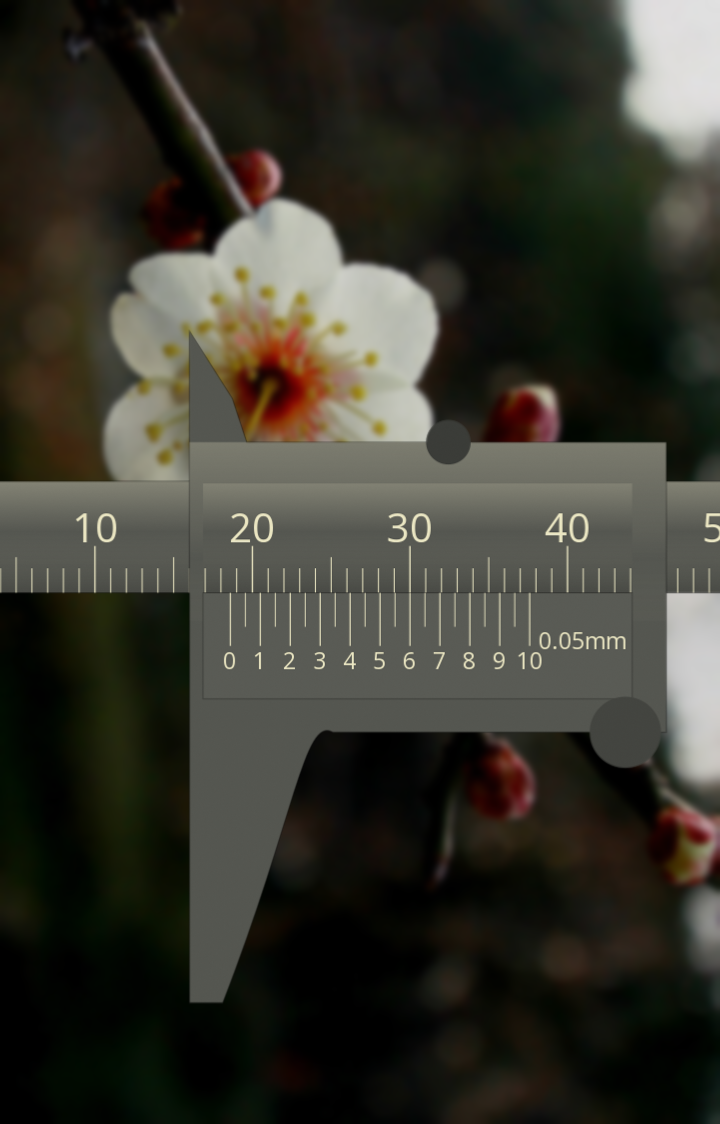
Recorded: 18.6,mm
